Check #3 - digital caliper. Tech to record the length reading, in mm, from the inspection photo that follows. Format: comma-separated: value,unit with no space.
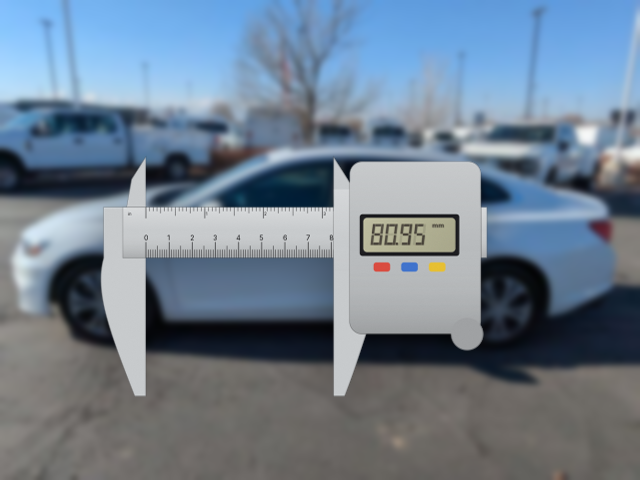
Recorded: 80.95,mm
